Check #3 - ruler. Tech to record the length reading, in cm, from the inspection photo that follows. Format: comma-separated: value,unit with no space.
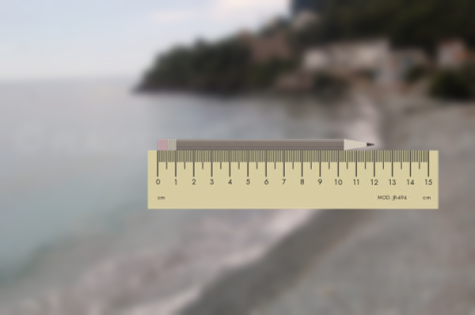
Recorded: 12,cm
